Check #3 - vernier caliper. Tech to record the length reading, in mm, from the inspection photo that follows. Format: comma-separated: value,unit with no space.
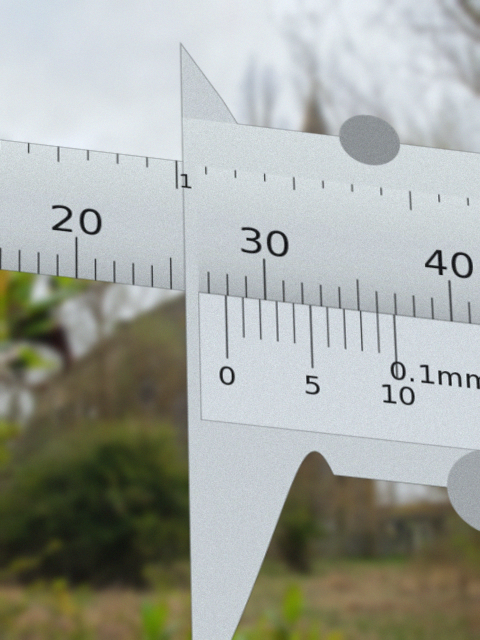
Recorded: 27.9,mm
